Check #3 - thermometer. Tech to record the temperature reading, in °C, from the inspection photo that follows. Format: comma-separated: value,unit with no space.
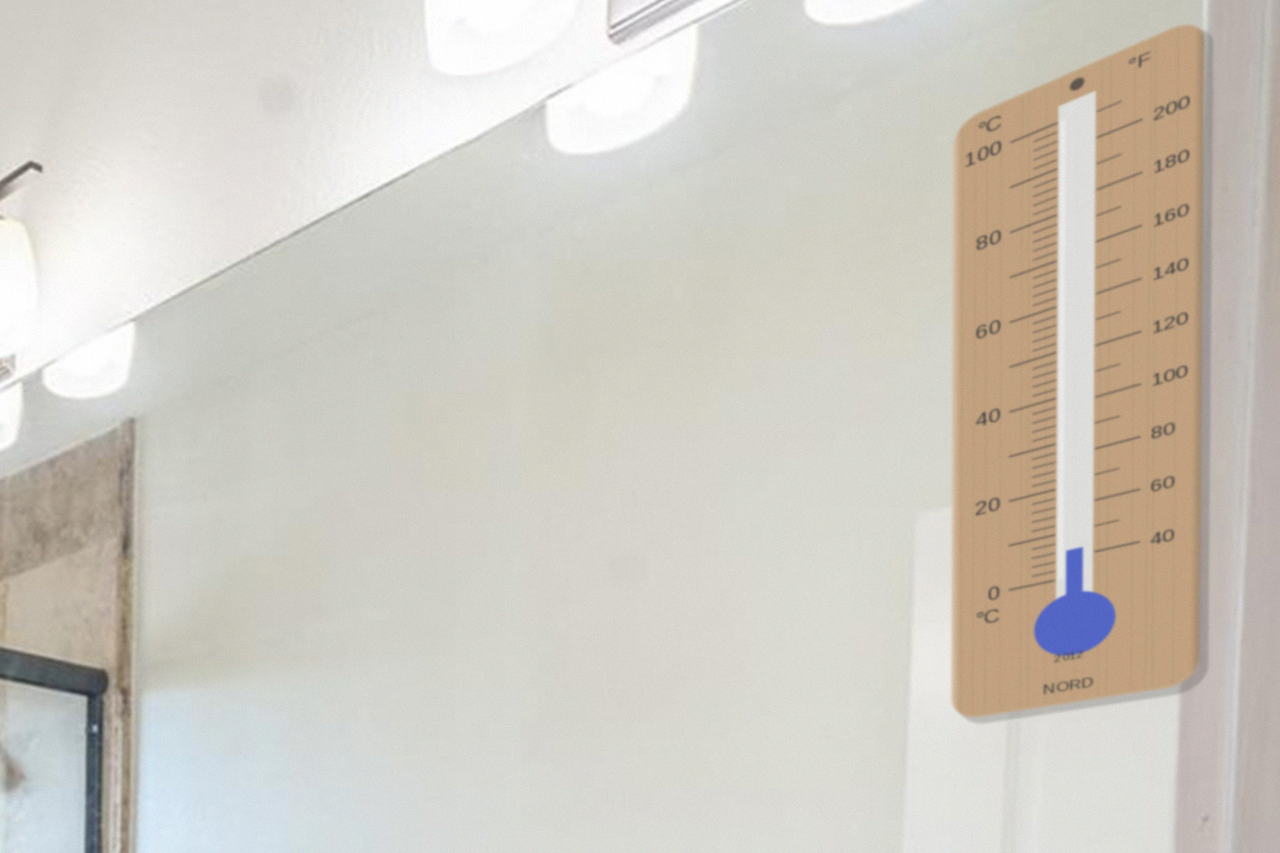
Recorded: 6,°C
